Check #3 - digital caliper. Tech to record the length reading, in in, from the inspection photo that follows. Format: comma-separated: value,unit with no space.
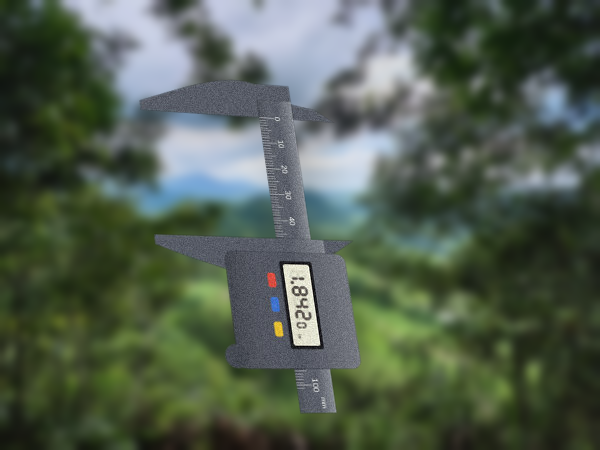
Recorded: 1.8420,in
